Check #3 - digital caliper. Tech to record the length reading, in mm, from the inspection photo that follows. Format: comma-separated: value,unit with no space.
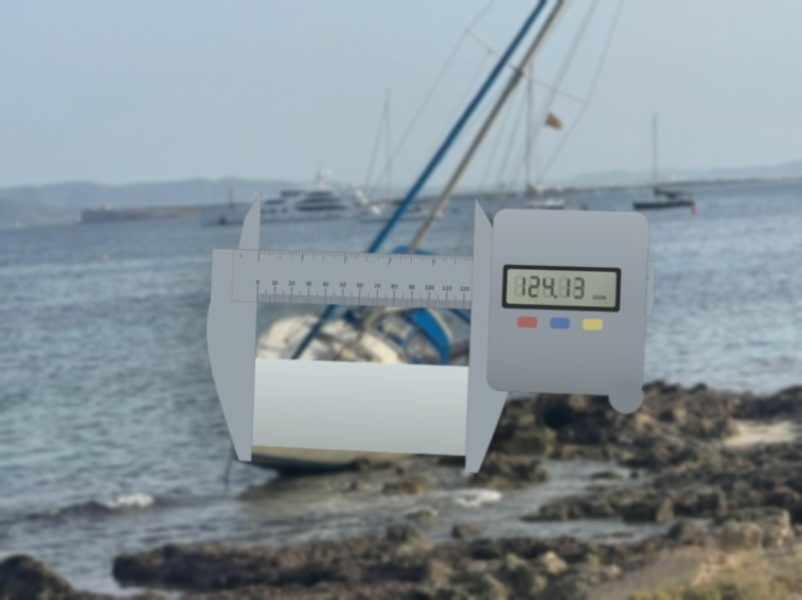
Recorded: 124.13,mm
